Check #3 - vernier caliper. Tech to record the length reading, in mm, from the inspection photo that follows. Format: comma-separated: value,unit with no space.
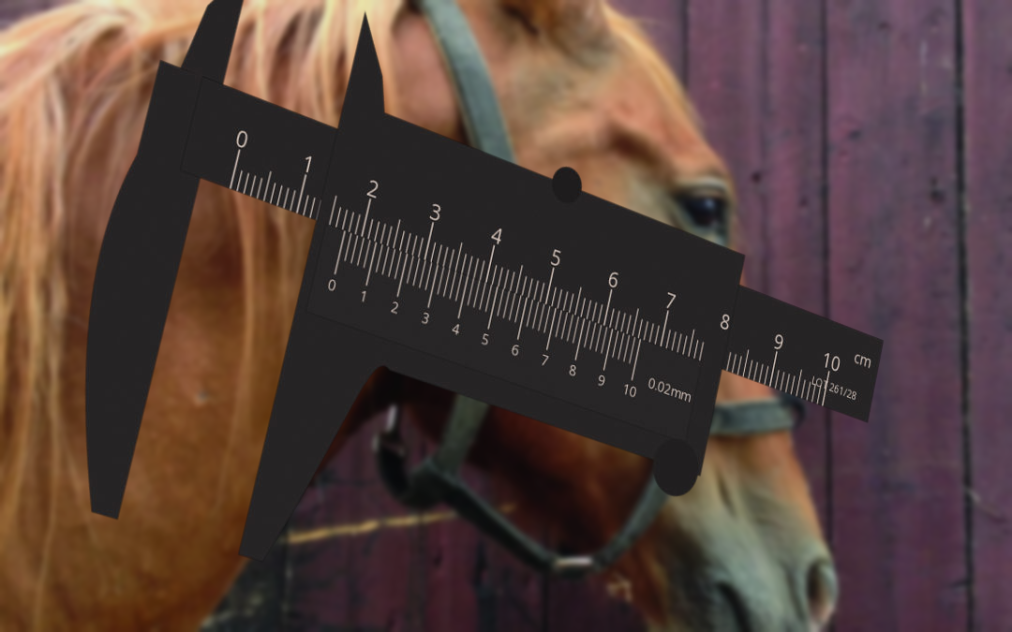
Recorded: 17.4,mm
